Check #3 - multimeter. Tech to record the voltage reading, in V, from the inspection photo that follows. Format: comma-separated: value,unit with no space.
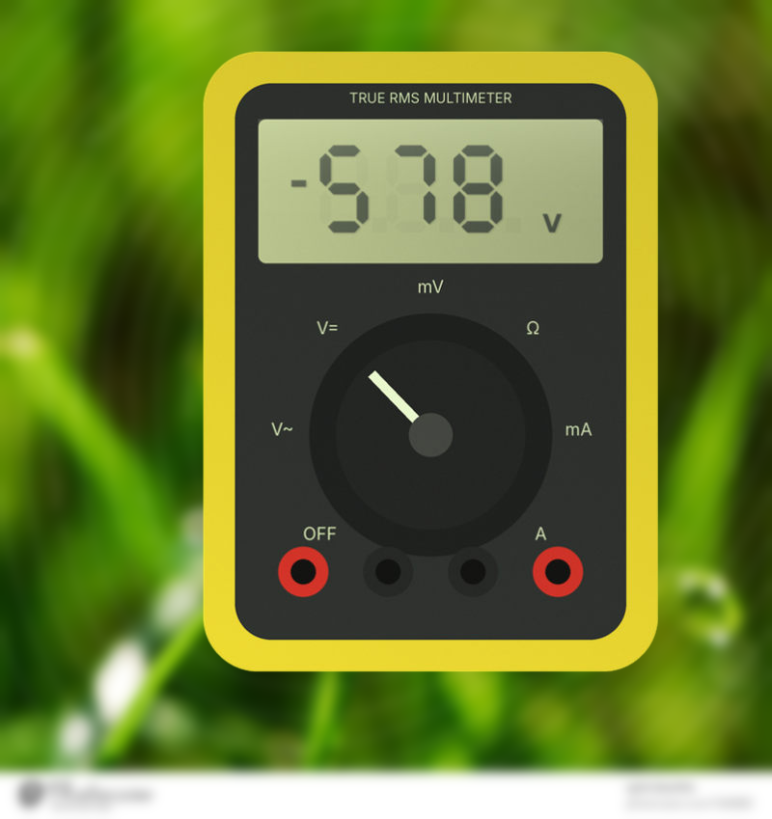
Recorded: -578,V
